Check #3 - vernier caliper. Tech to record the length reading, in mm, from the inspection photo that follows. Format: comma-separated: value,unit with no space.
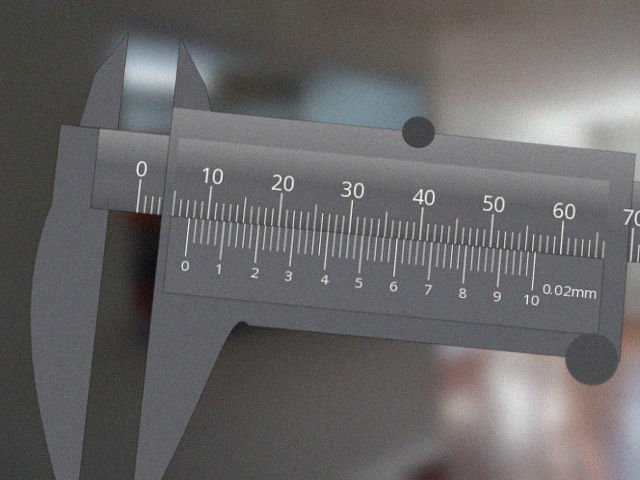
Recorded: 7.4,mm
